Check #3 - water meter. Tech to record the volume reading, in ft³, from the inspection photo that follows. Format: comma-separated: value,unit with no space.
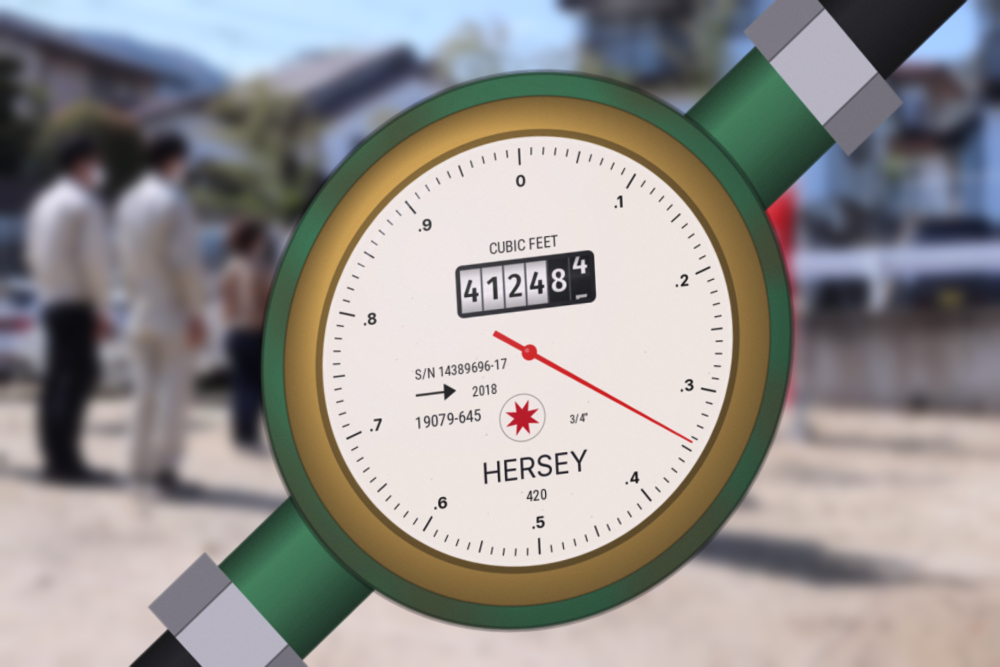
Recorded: 412484.34,ft³
